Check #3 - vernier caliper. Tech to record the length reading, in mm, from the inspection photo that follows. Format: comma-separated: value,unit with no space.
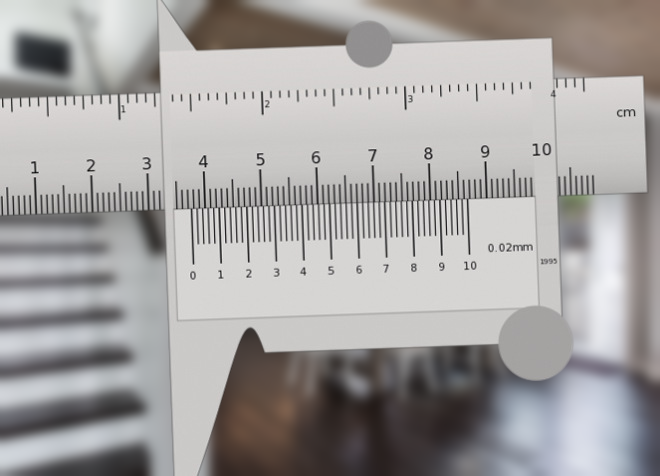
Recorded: 37.6,mm
